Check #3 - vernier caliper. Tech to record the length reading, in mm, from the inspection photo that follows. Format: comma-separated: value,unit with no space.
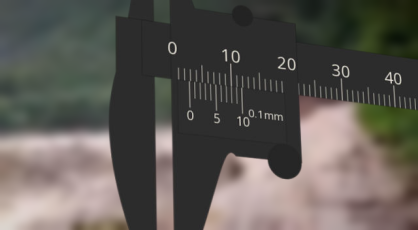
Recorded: 2.8,mm
